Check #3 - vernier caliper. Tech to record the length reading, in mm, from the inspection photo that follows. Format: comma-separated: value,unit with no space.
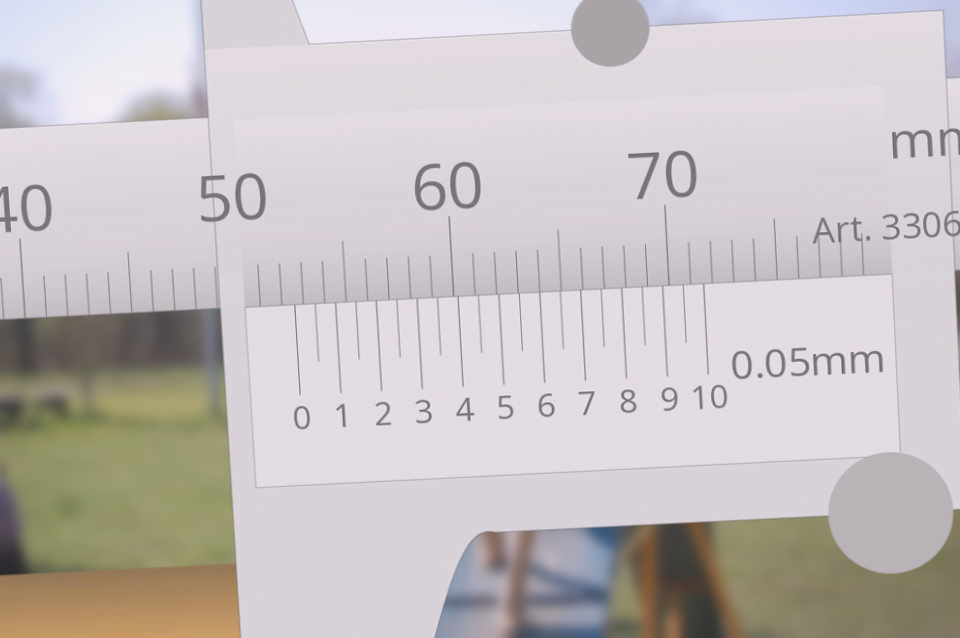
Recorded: 52.6,mm
